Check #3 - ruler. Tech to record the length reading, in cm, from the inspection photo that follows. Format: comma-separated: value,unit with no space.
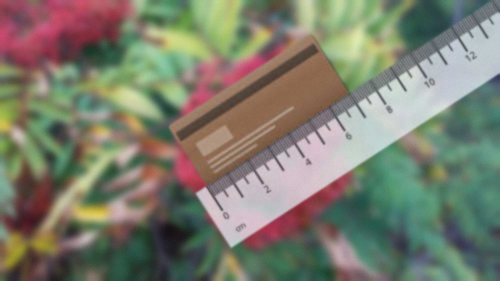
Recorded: 7,cm
